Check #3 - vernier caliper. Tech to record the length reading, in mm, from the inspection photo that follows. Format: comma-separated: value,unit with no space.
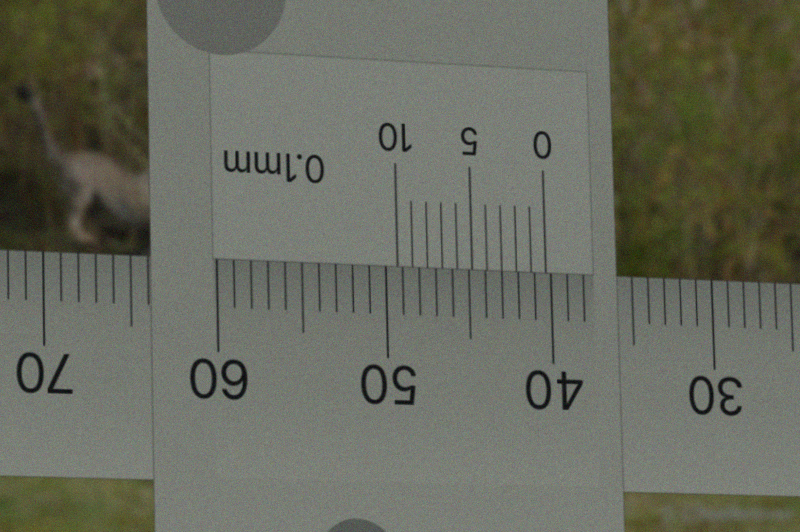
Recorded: 40.3,mm
